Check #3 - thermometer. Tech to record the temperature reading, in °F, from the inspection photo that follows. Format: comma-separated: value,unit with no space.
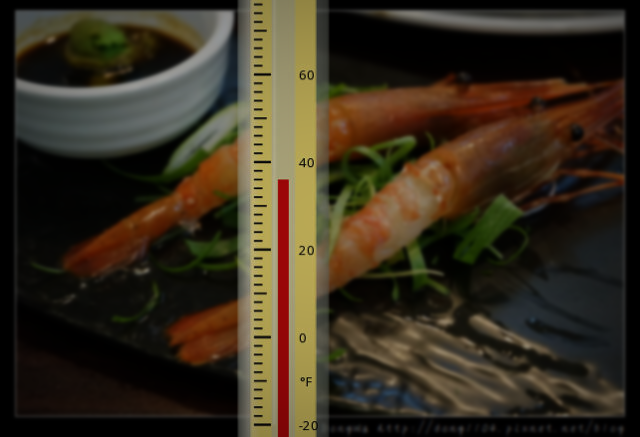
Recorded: 36,°F
